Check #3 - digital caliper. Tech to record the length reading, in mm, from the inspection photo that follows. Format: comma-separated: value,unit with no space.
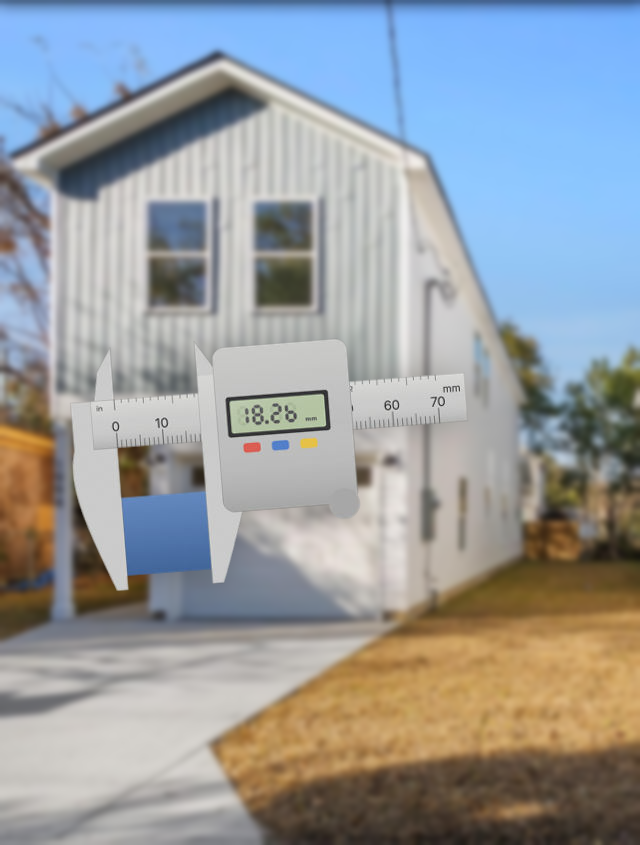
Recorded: 18.26,mm
